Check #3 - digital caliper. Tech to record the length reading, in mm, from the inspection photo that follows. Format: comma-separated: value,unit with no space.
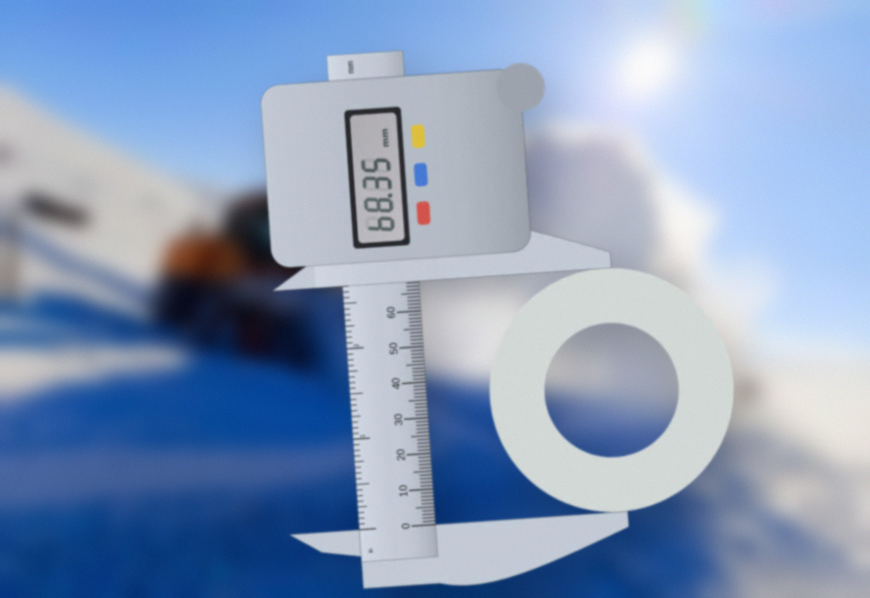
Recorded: 68.35,mm
